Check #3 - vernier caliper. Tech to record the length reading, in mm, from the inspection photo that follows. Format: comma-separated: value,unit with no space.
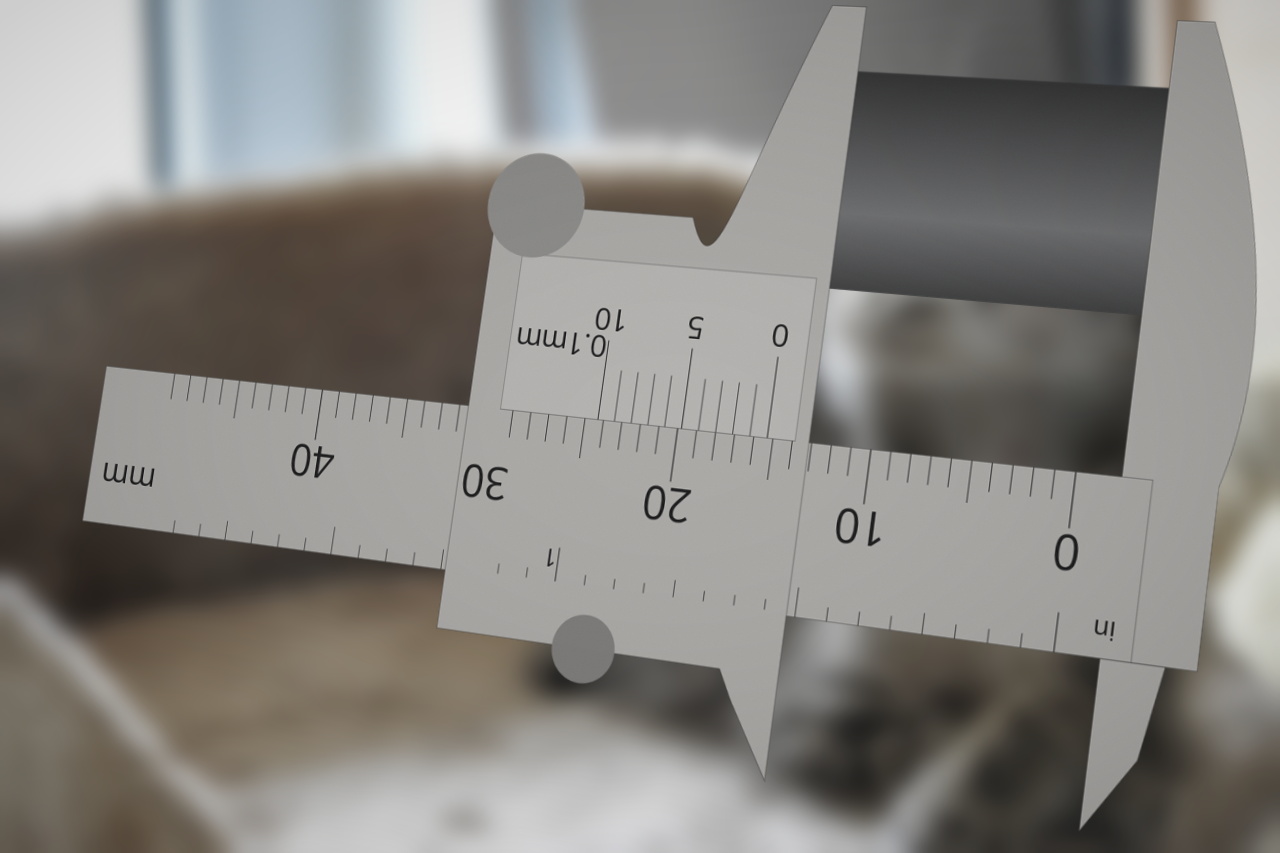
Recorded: 15.3,mm
